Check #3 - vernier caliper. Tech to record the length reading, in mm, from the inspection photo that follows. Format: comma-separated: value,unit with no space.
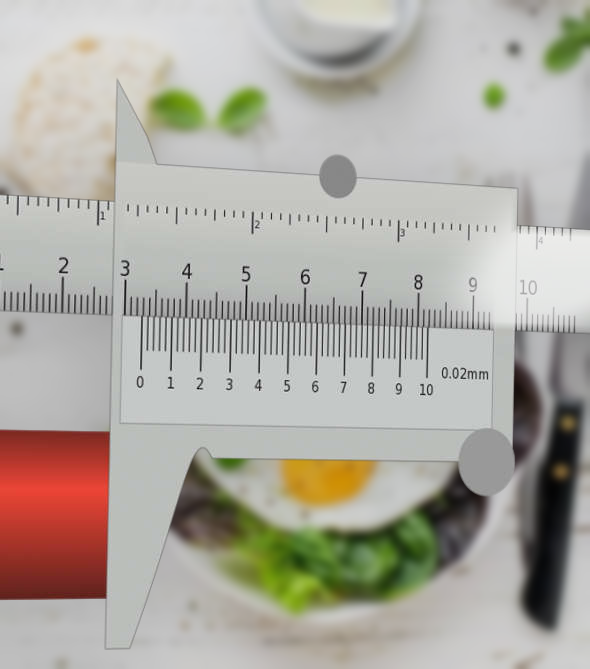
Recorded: 32.8,mm
